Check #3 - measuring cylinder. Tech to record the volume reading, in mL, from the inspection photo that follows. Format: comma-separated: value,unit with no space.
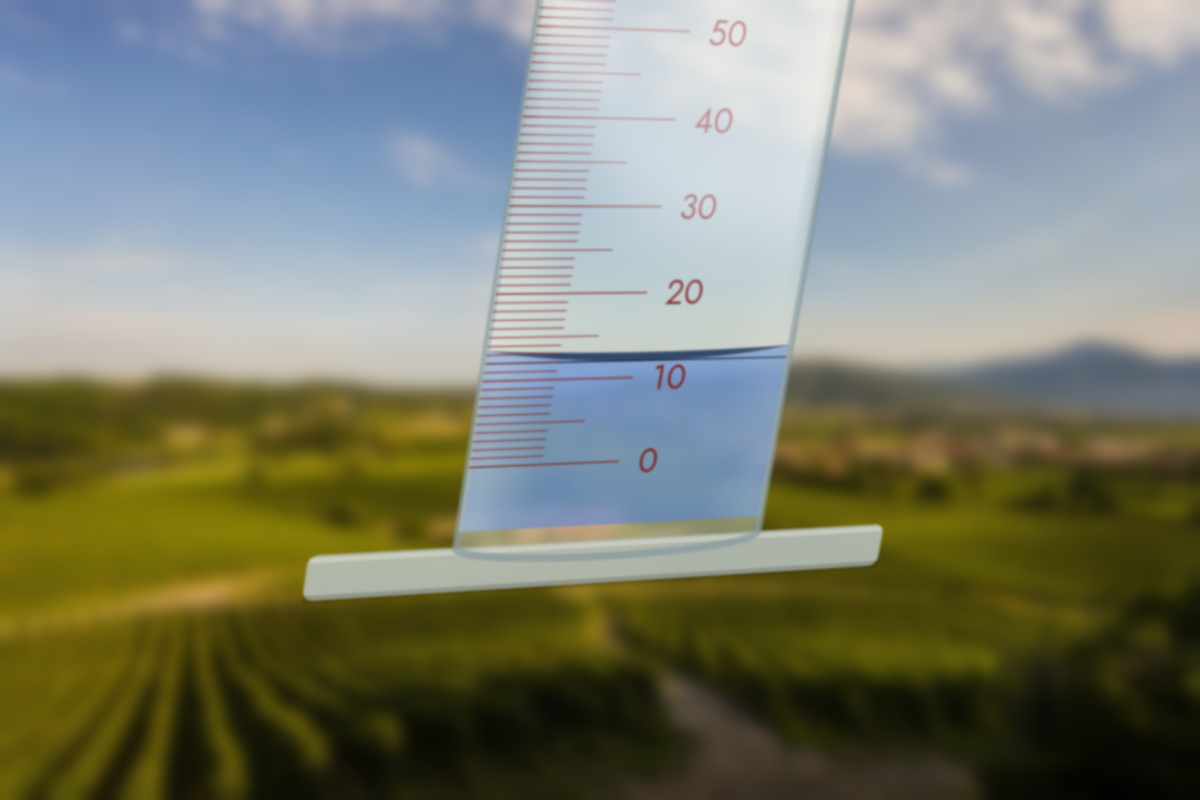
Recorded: 12,mL
